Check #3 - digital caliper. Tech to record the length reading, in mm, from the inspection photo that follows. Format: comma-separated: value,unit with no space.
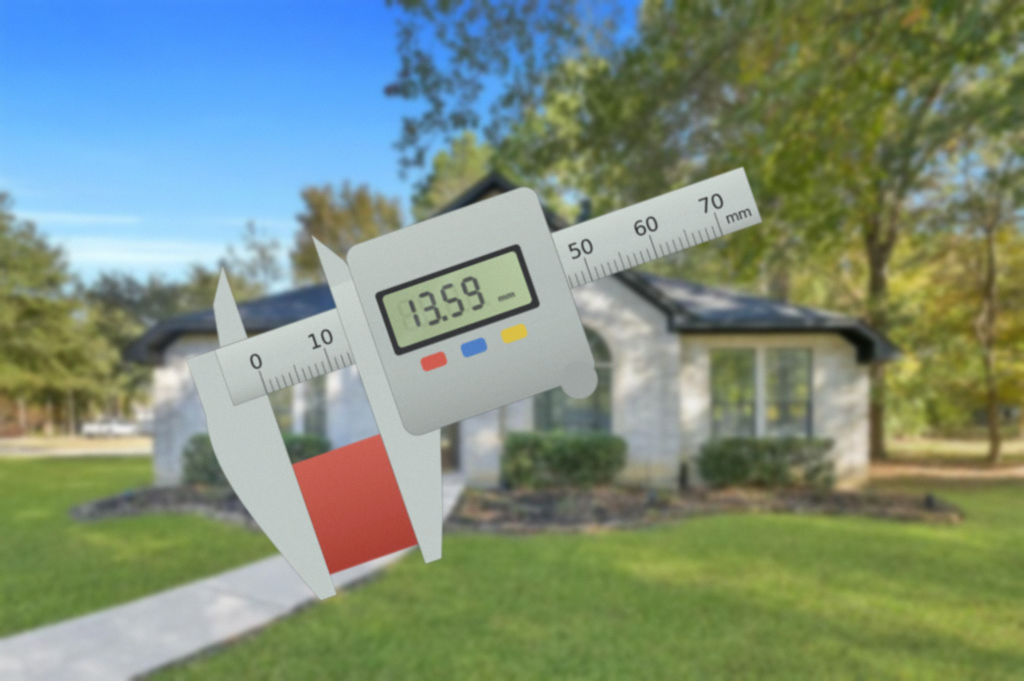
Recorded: 13.59,mm
